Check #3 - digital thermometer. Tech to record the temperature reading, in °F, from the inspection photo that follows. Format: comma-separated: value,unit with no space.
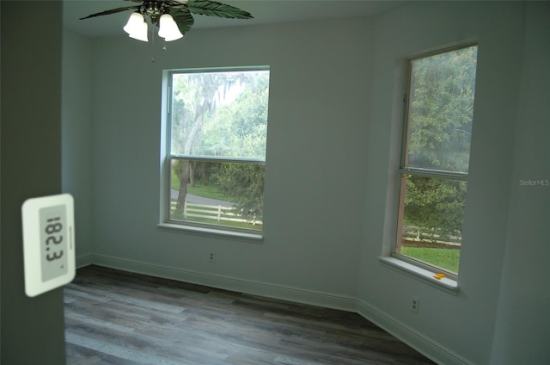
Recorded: 182.3,°F
